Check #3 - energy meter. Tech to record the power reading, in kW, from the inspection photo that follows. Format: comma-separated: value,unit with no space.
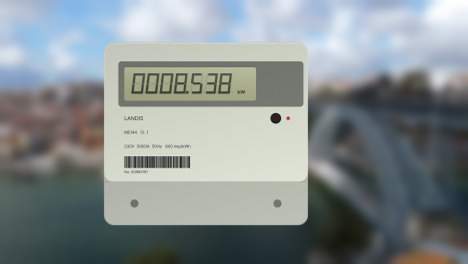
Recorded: 8.538,kW
